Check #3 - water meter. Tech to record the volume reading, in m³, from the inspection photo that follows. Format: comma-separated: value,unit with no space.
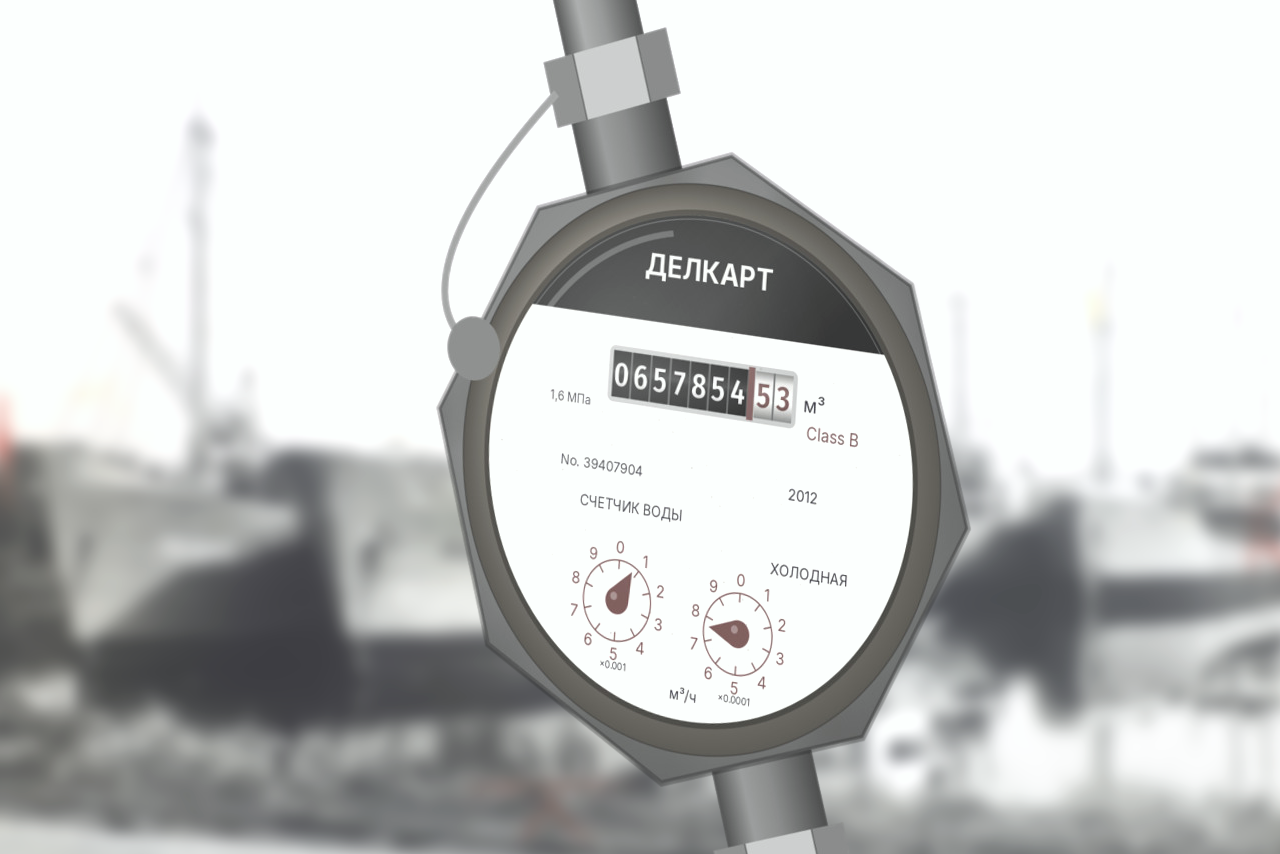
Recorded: 657854.5307,m³
